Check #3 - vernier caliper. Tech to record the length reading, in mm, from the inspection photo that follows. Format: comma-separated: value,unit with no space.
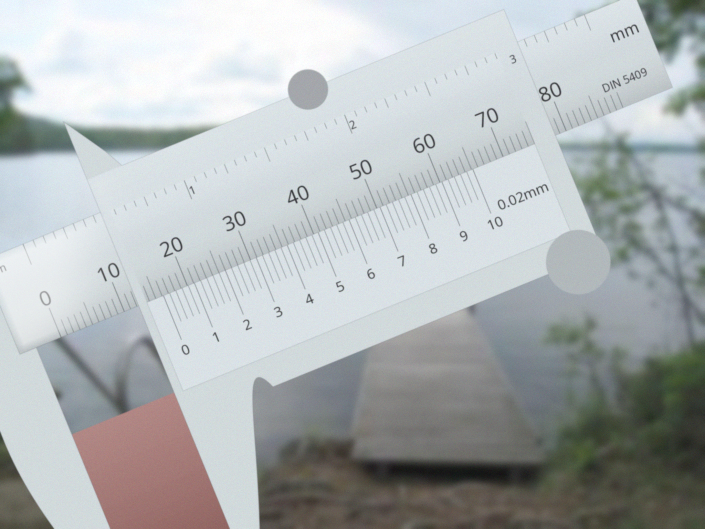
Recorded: 16.2,mm
